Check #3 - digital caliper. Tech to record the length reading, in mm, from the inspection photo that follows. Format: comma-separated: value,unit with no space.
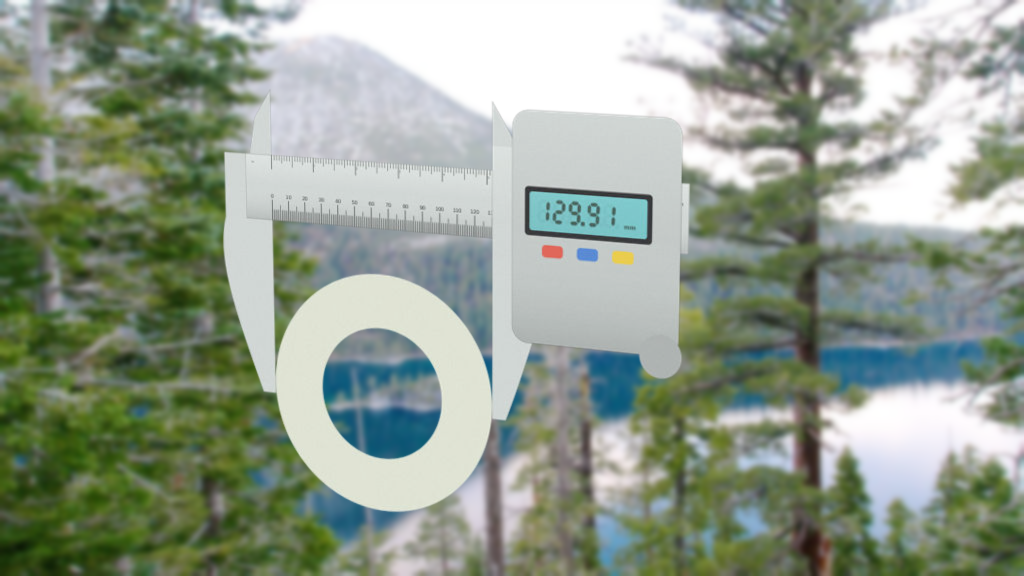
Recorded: 129.91,mm
